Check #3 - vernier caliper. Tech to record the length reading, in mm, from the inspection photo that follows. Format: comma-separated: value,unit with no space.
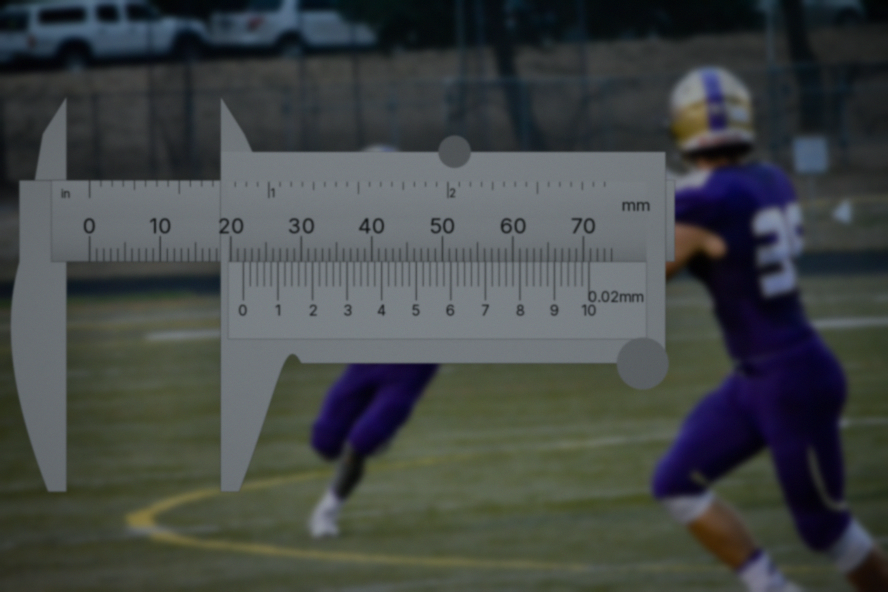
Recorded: 21.8,mm
